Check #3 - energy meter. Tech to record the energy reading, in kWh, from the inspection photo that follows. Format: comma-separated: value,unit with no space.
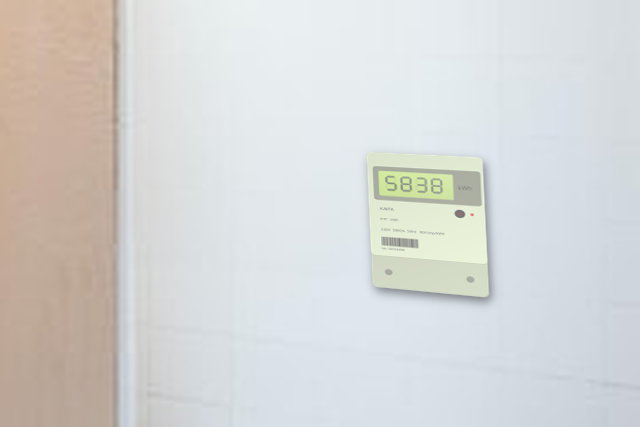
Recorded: 5838,kWh
